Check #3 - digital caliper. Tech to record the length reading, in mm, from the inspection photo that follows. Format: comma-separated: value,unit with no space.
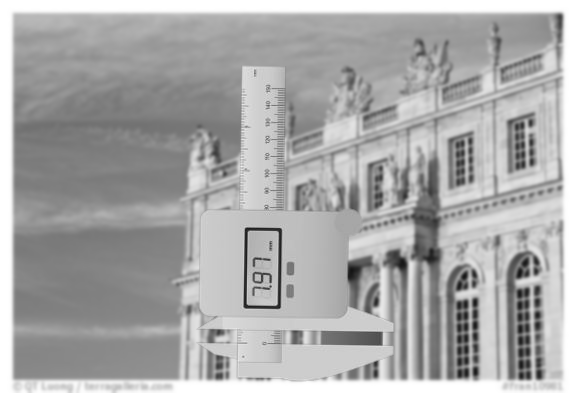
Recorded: 7.97,mm
